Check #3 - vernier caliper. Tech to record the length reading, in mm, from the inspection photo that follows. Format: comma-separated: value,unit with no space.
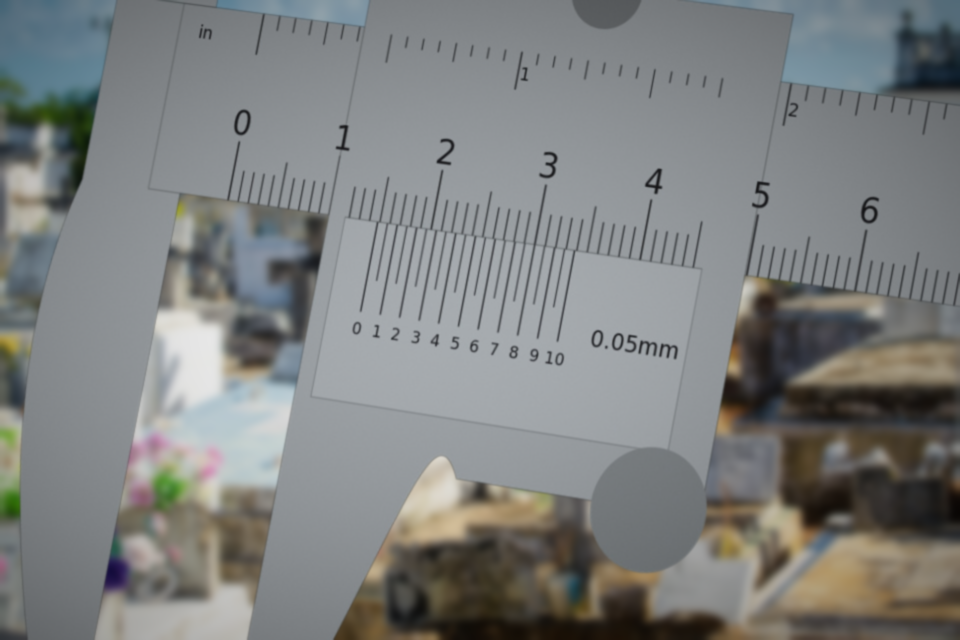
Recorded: 14.8,mm
